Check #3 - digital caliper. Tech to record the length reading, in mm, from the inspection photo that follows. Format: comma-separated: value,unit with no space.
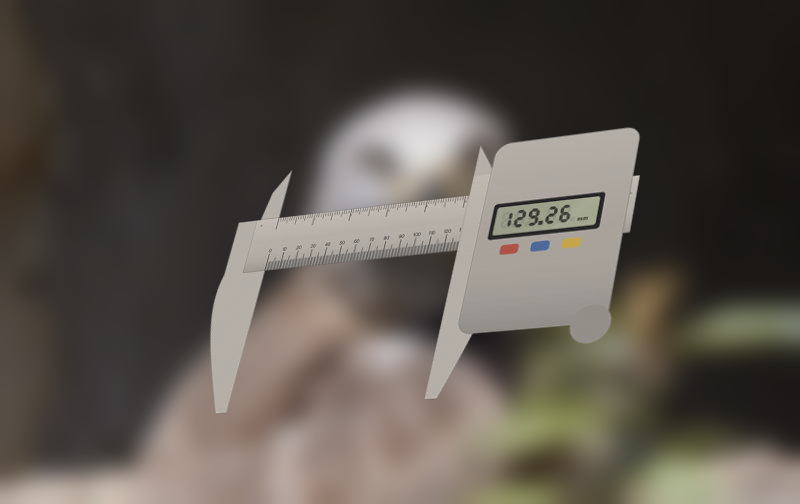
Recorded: 129.26,mm
